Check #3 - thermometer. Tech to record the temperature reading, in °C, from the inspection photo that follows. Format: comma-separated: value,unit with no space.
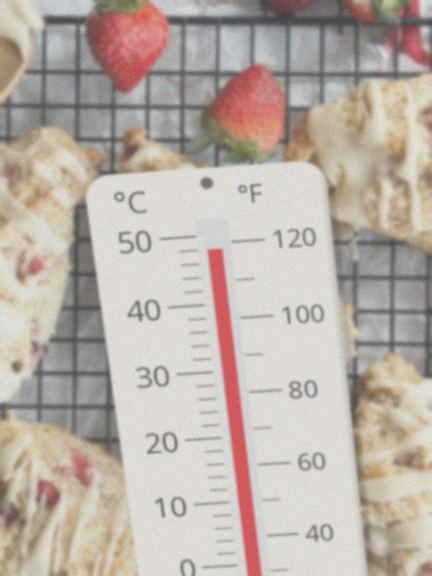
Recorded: 48,°C
